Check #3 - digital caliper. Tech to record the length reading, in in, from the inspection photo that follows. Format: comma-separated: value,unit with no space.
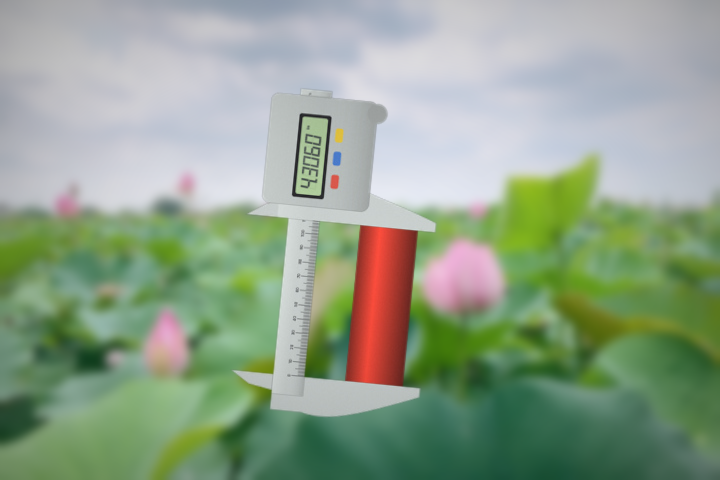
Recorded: 4.3060,in
